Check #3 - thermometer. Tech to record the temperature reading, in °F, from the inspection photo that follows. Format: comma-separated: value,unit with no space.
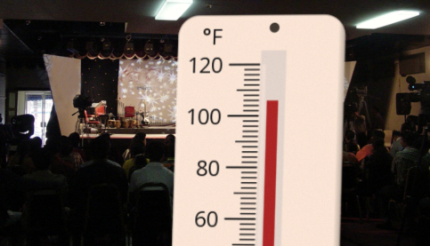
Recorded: 106,°F
